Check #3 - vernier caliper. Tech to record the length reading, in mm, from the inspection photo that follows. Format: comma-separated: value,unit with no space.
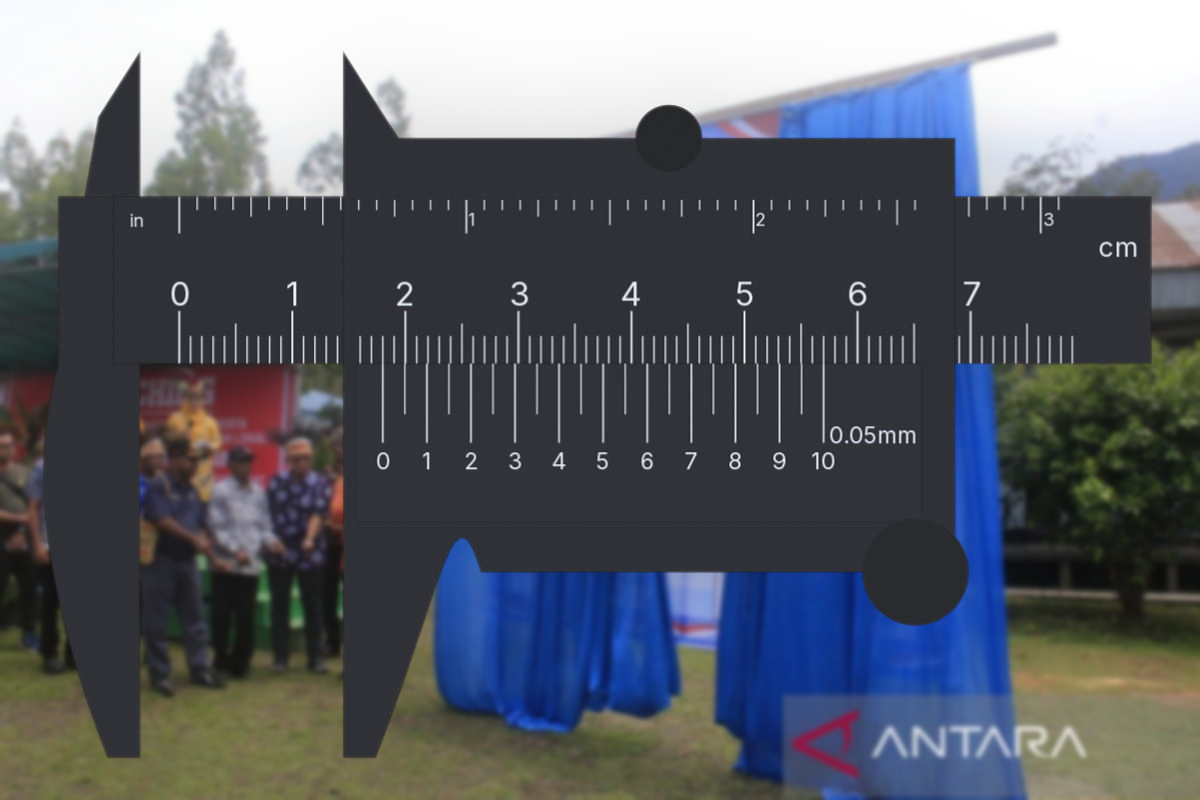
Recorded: 18.0,mm
